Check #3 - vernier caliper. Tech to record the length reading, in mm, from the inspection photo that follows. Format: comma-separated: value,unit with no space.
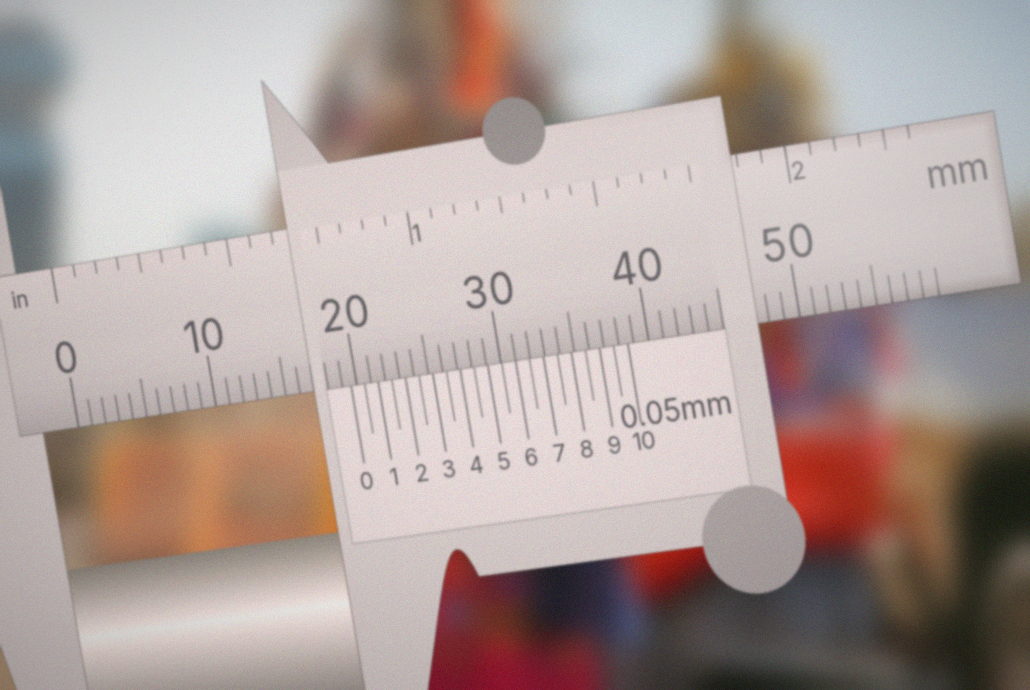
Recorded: 19.6,mm
